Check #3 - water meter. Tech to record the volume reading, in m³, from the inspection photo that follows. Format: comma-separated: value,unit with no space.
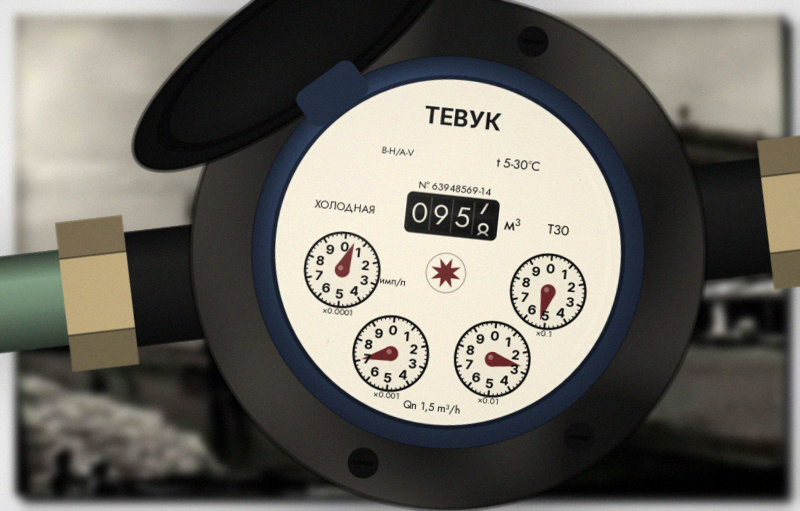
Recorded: 957.5270,m³
